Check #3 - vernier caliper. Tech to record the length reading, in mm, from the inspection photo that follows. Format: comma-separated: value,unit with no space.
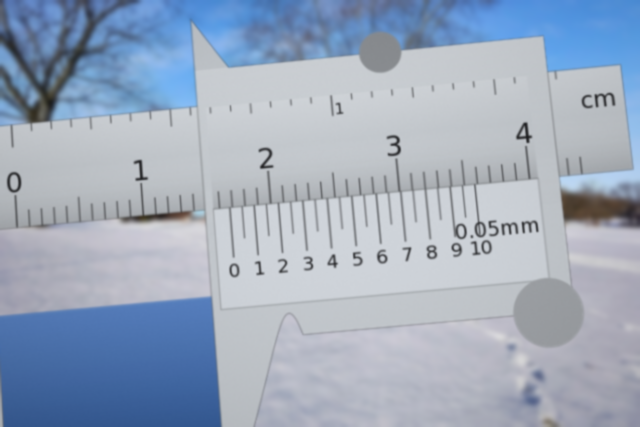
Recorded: 16.8,mm
